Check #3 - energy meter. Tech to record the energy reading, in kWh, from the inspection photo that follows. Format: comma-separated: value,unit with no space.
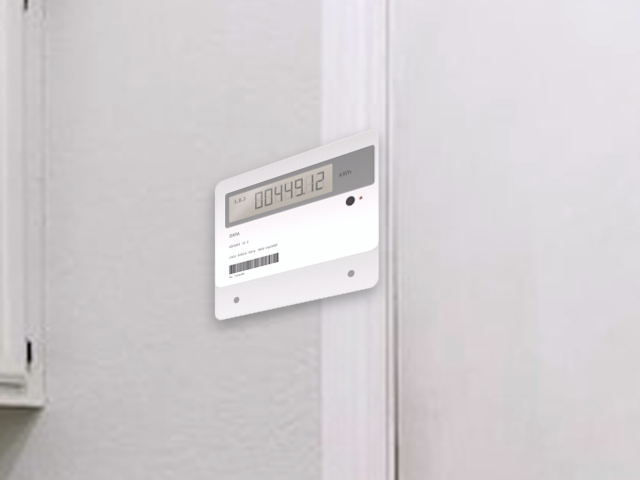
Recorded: 449.12,kWh
